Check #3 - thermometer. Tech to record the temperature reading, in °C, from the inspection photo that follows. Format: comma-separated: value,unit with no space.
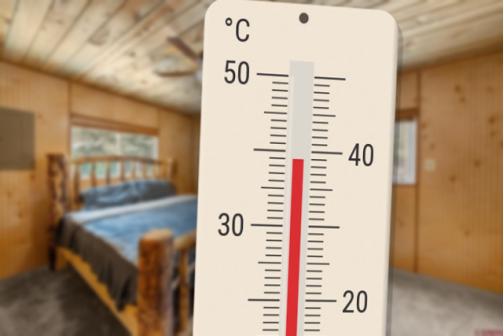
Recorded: 39,°C
